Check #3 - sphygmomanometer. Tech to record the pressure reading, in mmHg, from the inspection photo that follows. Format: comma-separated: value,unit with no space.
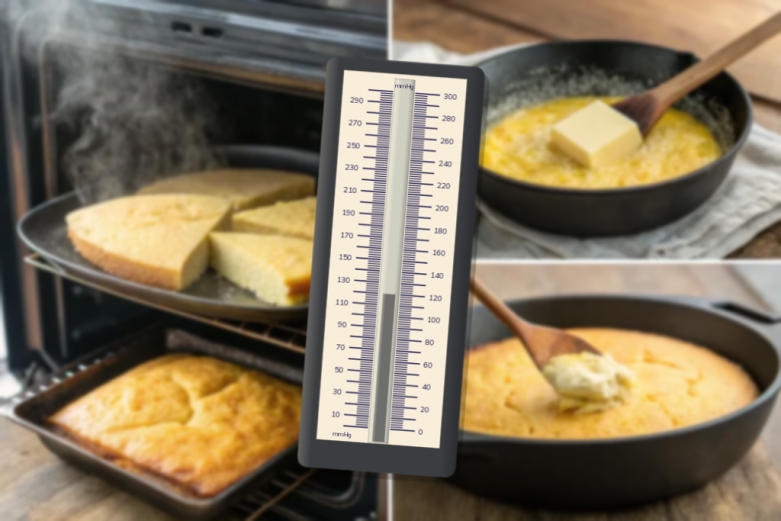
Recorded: 120,mmHg
